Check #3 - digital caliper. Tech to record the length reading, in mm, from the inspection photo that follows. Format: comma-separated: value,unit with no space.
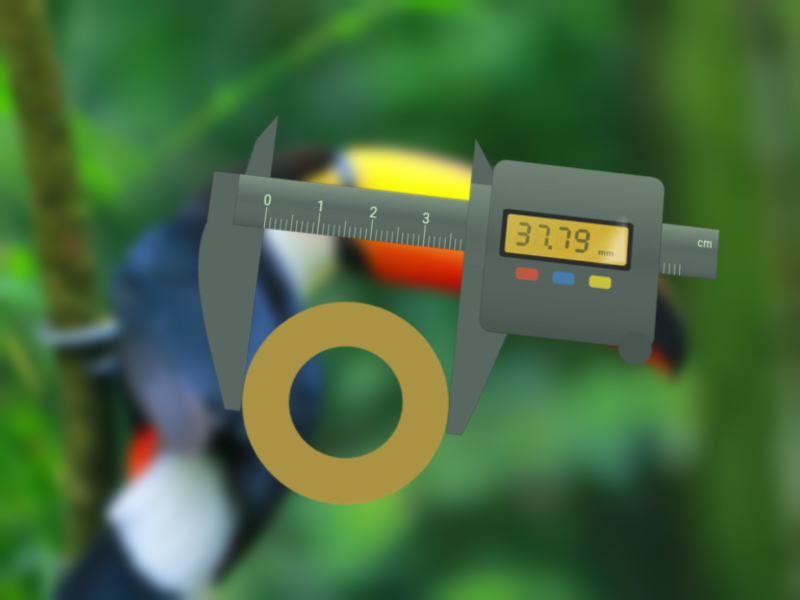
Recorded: 37.79,mm
